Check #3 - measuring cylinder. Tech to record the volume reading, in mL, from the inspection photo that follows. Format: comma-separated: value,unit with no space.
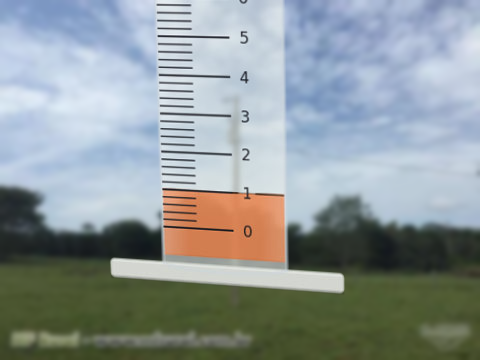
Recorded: 1,mL
